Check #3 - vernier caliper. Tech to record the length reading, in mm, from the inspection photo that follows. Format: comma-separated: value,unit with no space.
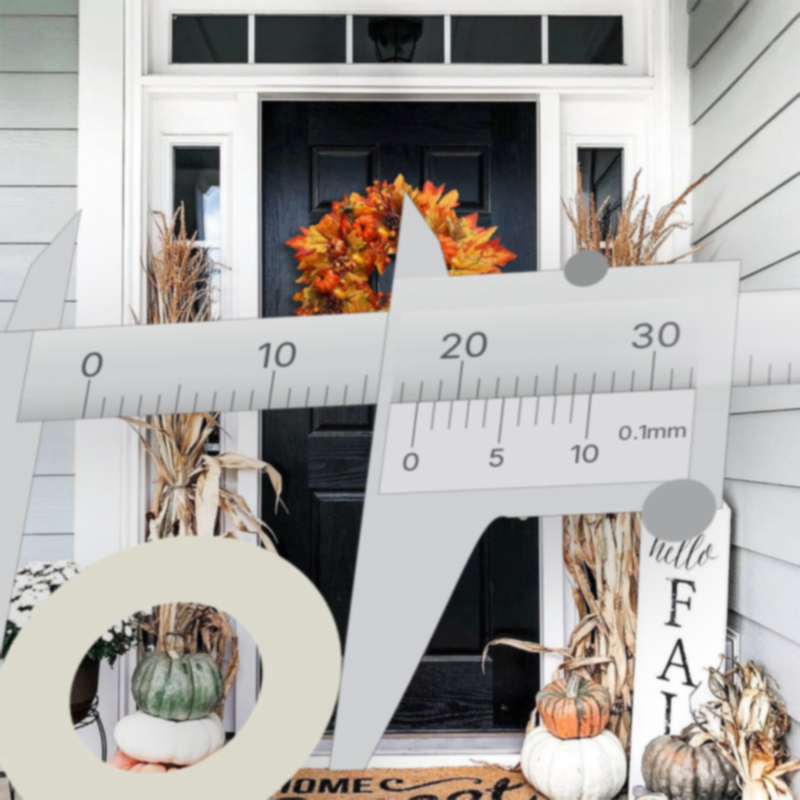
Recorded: 17.9,mm
